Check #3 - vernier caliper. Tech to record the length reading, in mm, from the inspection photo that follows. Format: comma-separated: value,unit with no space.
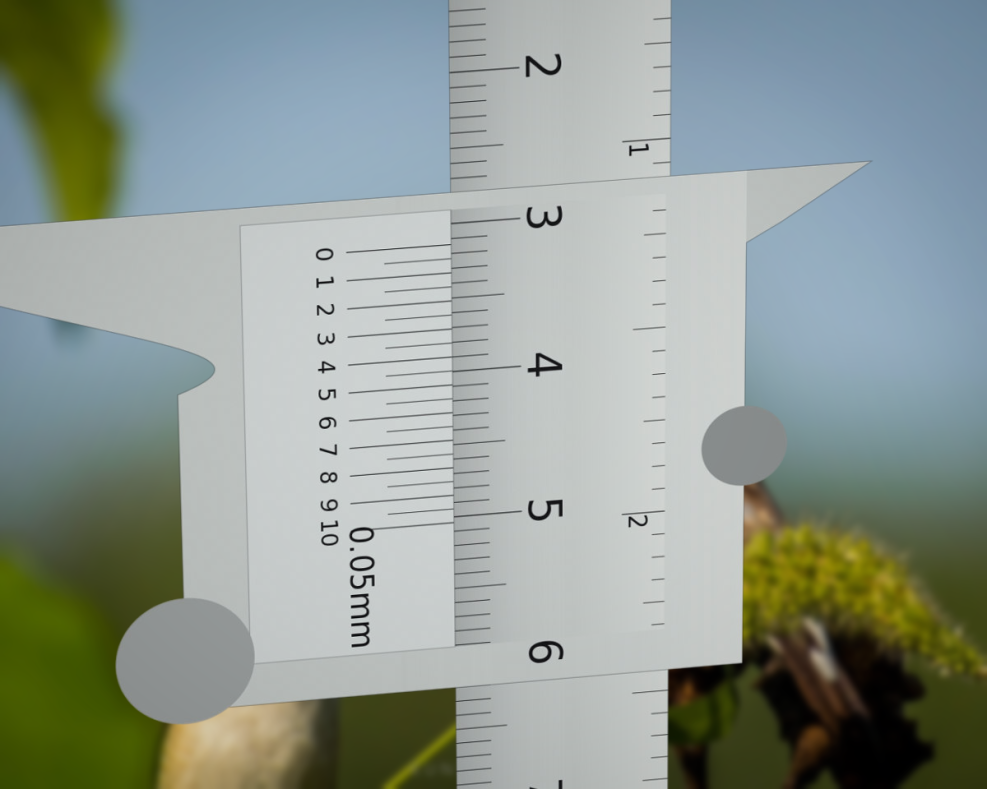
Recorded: 31.4,mm
